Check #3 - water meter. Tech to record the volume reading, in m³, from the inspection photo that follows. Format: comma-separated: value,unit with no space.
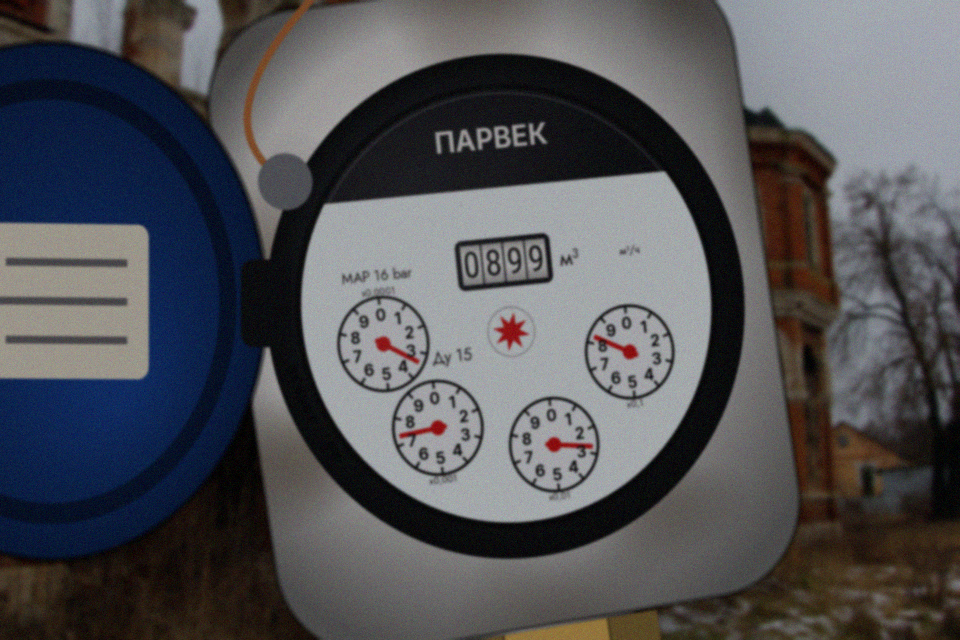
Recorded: 899.8273,m³
